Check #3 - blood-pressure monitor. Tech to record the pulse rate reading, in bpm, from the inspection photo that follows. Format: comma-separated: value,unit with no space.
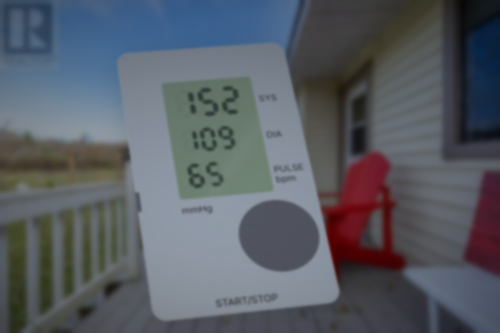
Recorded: 65,bpm
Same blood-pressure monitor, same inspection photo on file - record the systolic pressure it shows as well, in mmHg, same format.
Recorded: 152,mmHg
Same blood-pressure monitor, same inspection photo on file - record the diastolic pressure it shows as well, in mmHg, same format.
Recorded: 109,mmHg
